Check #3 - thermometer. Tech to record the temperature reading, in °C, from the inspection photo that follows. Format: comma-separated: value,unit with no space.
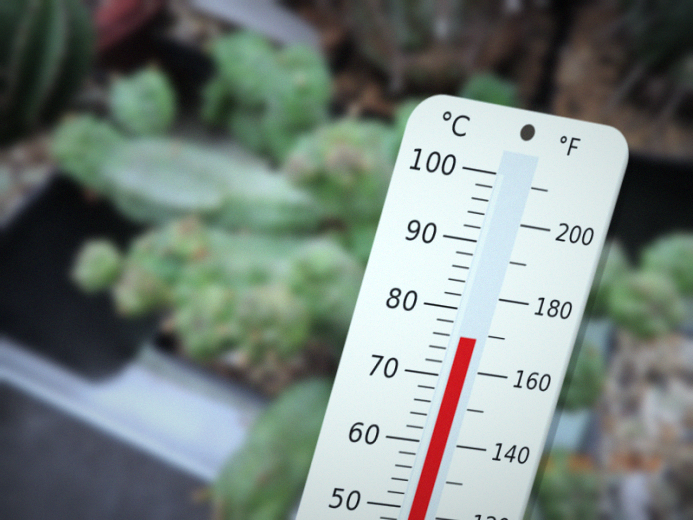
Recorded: 76,°C
